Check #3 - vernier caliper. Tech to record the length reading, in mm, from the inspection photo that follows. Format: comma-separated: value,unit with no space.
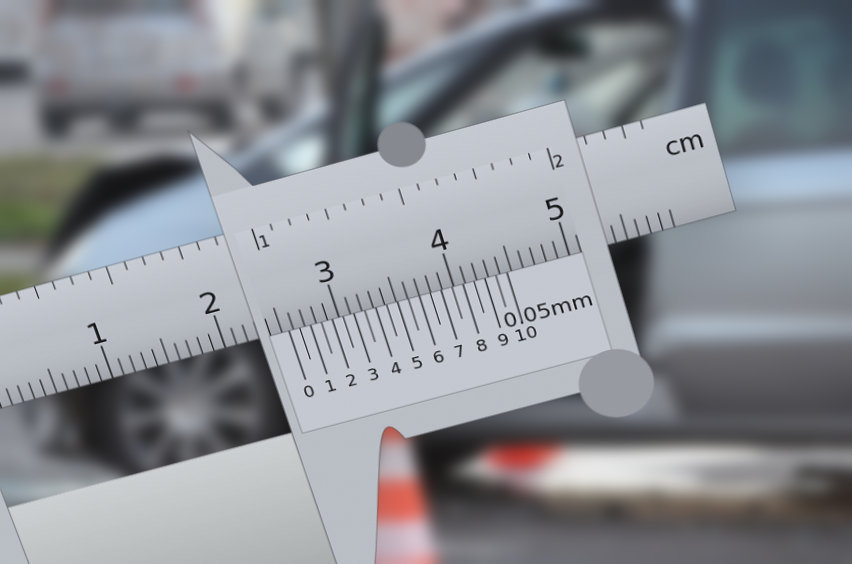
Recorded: 25.6,mm
